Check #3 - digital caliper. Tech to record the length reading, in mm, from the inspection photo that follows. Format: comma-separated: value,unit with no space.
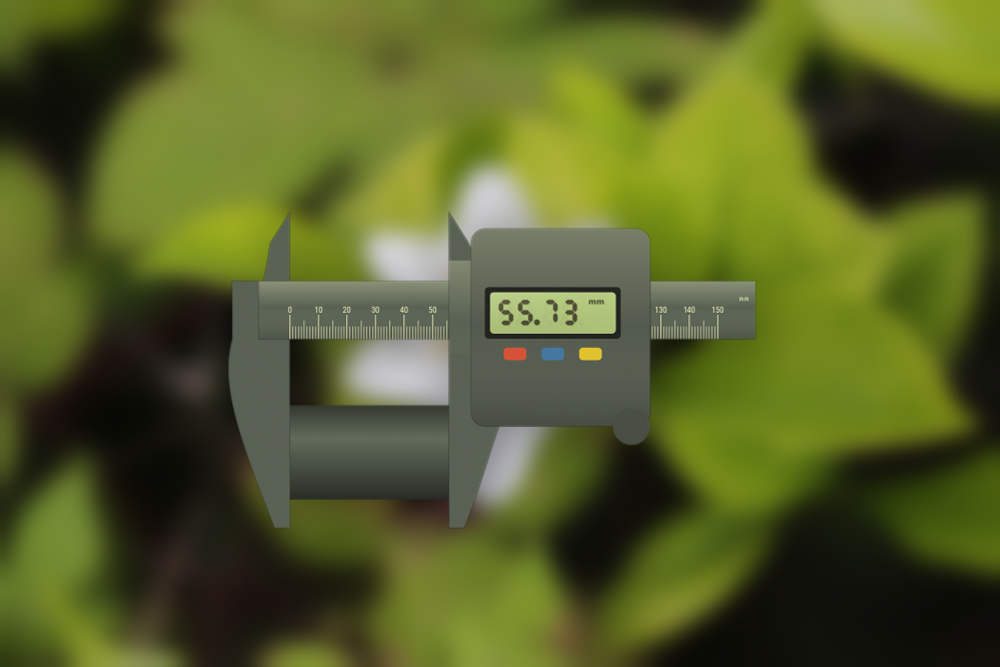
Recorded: 55.73,mm
